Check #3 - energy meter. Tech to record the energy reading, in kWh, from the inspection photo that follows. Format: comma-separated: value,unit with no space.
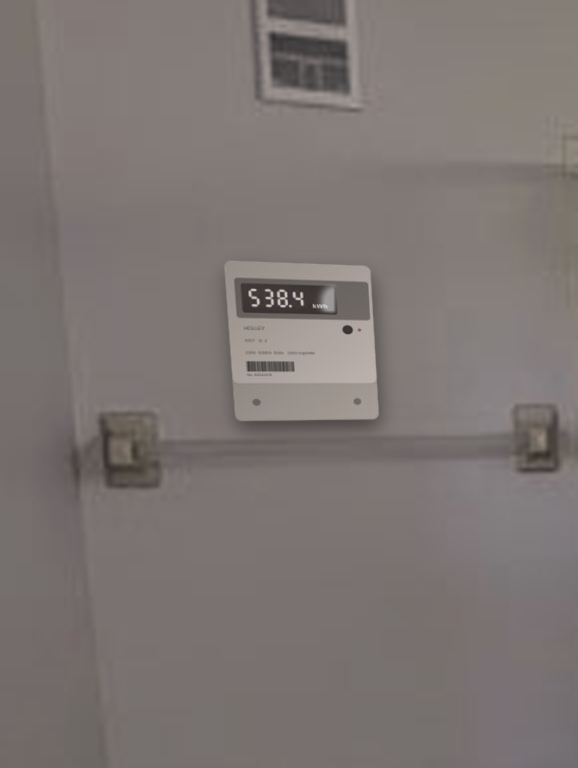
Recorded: 538.4,kWh
